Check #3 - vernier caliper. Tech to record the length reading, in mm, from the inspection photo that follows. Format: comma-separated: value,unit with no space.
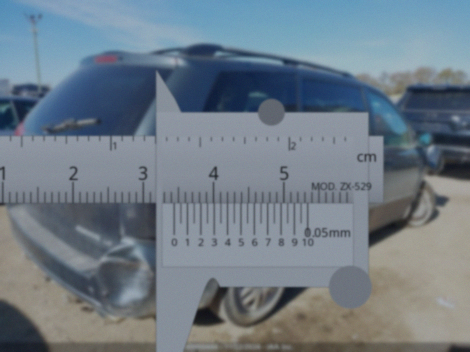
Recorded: 34.4,mm
